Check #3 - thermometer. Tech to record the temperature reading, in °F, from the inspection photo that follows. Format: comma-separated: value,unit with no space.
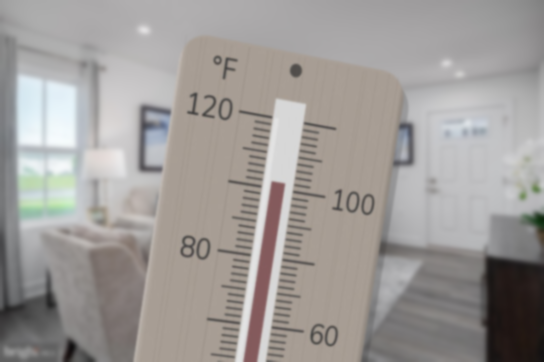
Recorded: 102,°F
